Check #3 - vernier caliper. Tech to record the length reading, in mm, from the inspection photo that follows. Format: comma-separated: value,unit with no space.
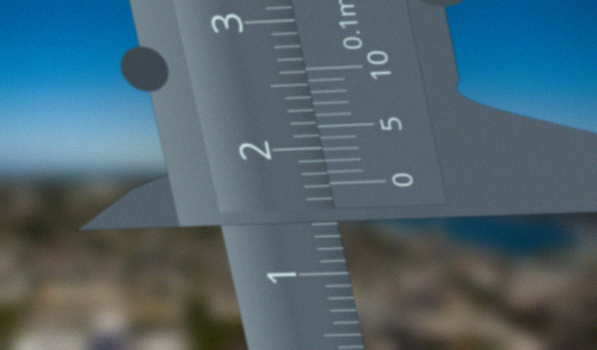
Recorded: 17.2,mm
